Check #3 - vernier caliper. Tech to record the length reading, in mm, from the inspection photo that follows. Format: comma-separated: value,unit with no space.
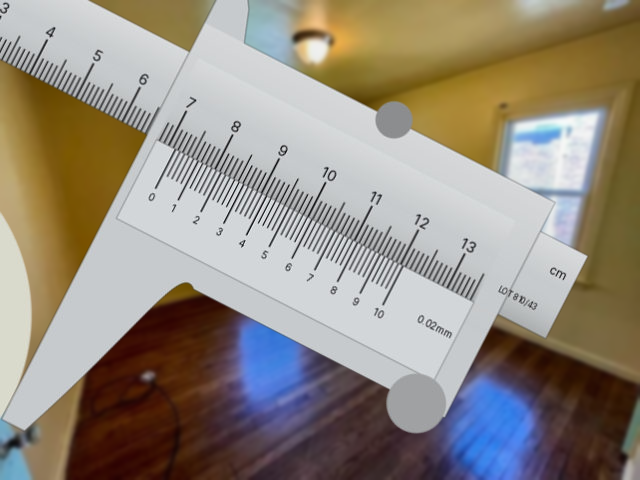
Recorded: 71.5,mm
